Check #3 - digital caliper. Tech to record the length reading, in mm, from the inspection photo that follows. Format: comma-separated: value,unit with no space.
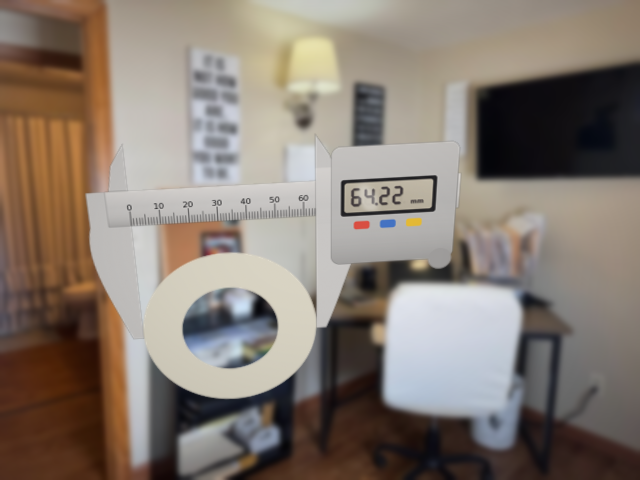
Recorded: 64.22,mm
